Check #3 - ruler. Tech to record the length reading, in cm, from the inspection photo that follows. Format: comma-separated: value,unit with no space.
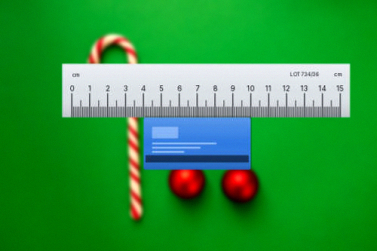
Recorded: 6,cm
